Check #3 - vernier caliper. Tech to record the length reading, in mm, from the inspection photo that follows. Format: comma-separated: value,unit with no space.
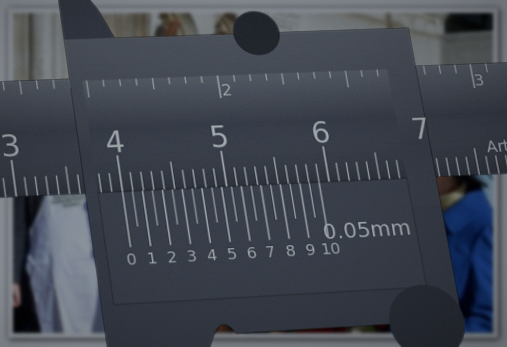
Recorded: 40.0,mm
